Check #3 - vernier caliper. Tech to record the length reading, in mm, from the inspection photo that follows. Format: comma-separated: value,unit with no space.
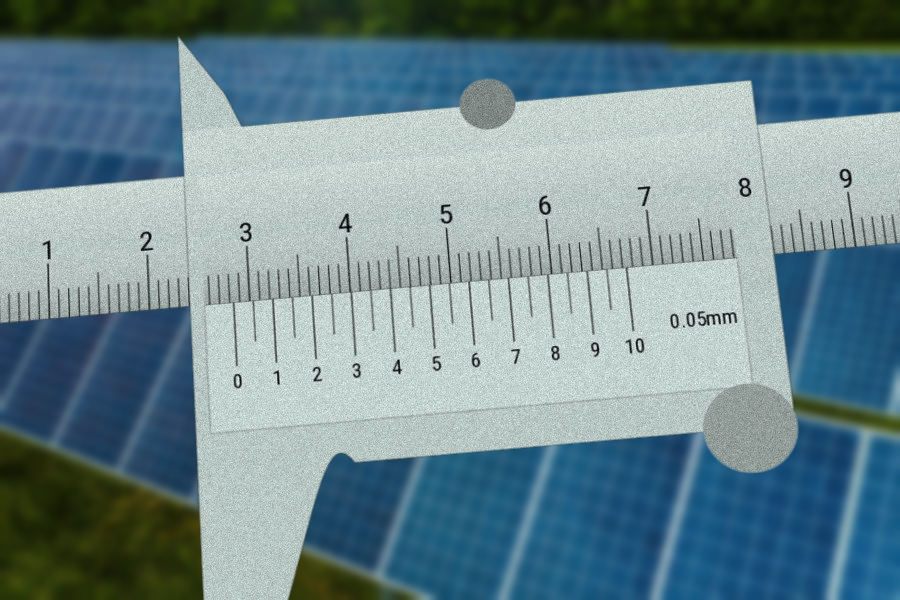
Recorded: 28.4,mm
